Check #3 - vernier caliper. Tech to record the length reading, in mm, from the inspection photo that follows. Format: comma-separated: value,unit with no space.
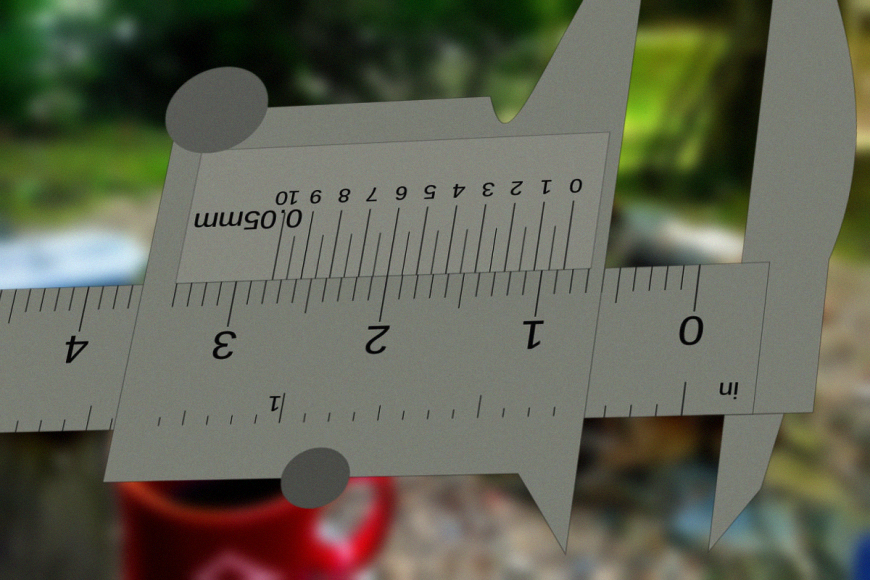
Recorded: 8.6,mm
